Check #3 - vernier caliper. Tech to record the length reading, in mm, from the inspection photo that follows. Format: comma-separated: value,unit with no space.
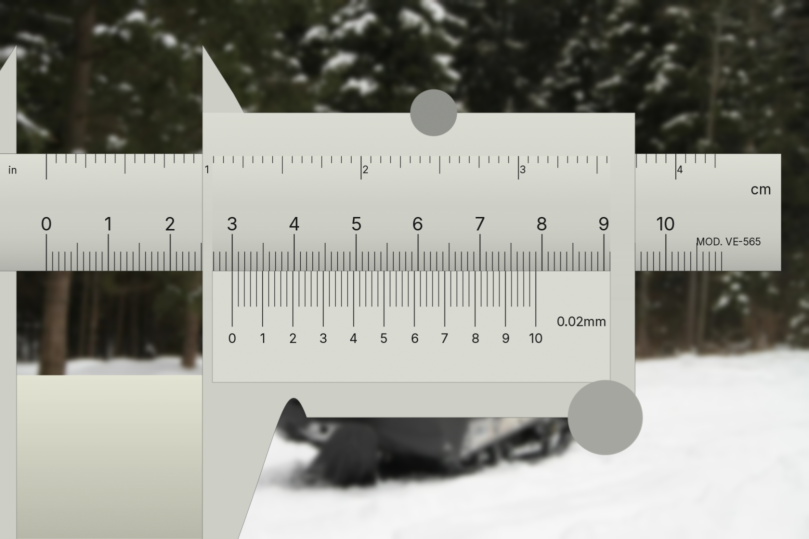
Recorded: 30.0,mm
